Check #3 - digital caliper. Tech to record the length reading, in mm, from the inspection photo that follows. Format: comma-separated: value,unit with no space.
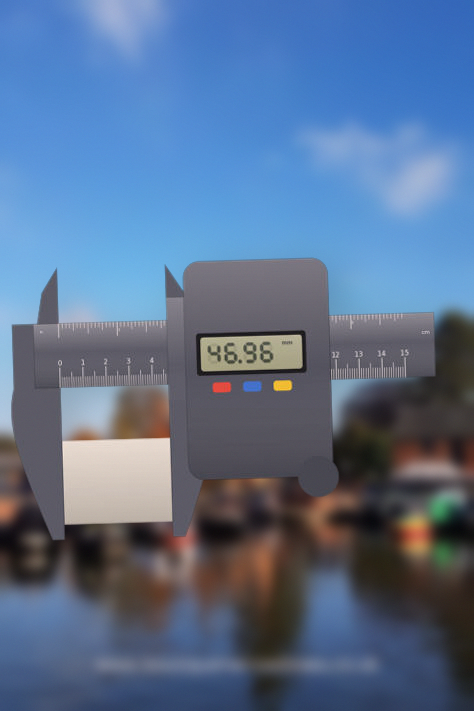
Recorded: 46.96,mm
